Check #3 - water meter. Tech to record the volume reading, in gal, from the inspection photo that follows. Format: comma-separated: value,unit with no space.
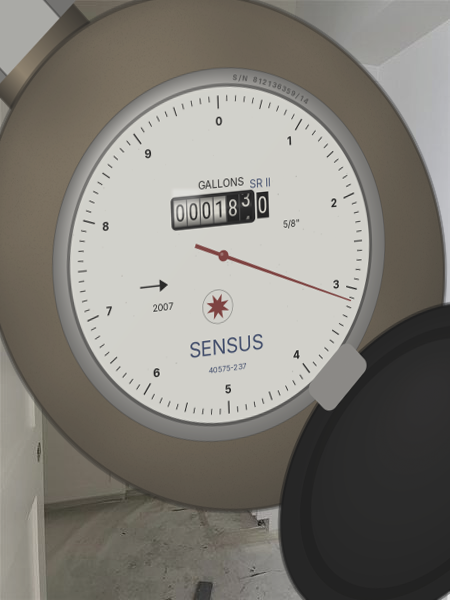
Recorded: 1833.1,gal
